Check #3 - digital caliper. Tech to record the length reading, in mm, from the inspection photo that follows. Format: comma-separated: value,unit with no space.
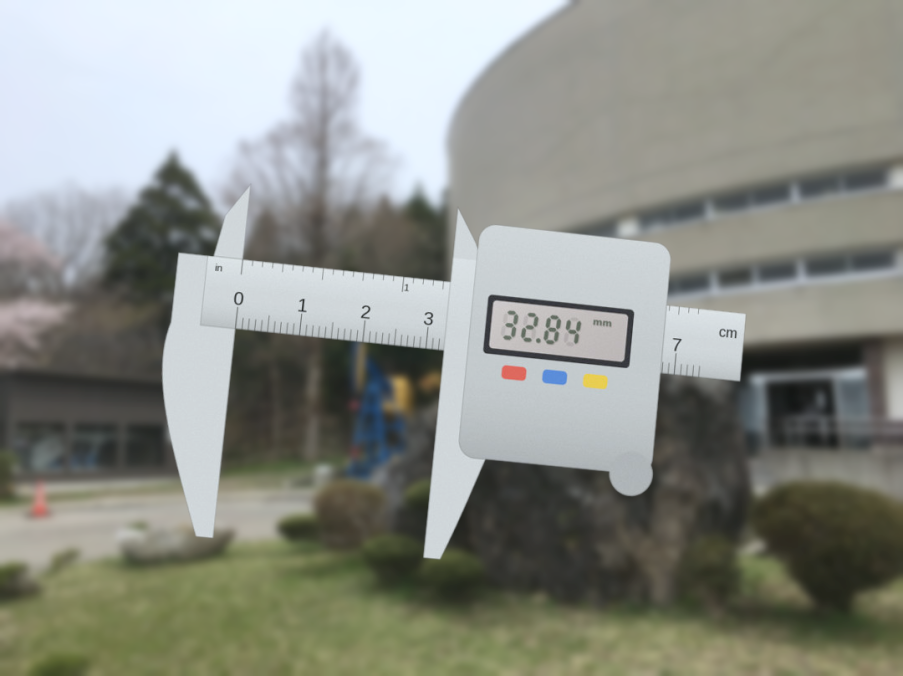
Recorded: 32.84,mm
